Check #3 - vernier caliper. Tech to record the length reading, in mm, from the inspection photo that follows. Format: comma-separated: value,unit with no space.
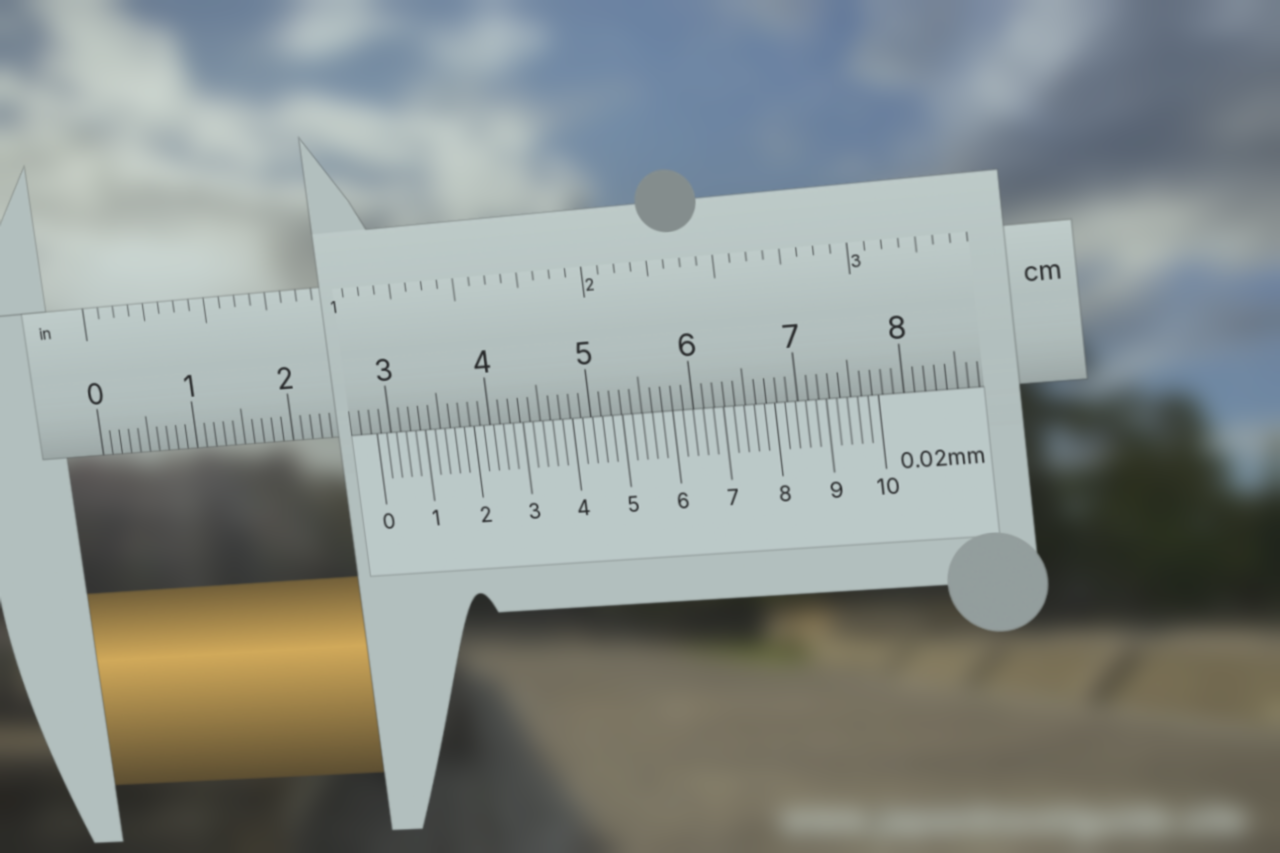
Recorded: 28.6,mm
